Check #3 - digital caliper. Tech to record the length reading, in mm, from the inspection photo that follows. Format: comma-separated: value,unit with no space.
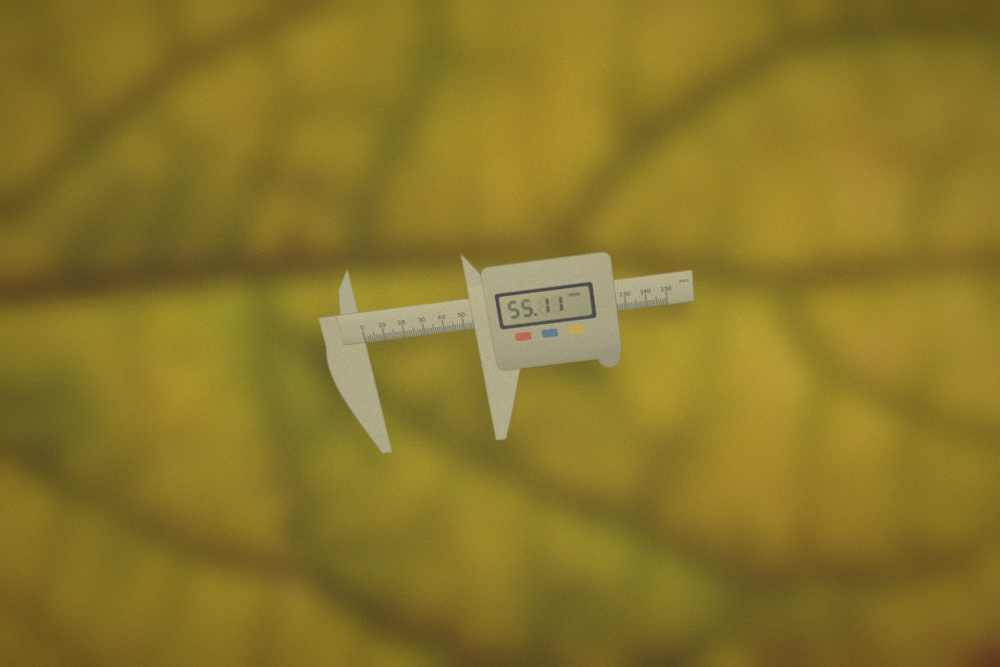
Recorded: 55.11,mm
